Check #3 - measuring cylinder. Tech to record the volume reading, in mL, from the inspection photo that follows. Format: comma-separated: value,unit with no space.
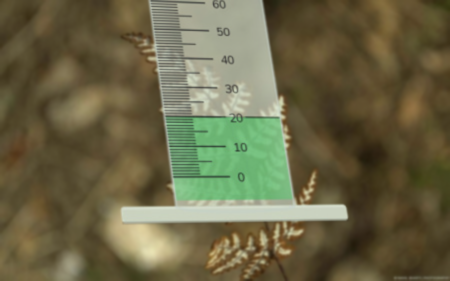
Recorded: 20,mL
